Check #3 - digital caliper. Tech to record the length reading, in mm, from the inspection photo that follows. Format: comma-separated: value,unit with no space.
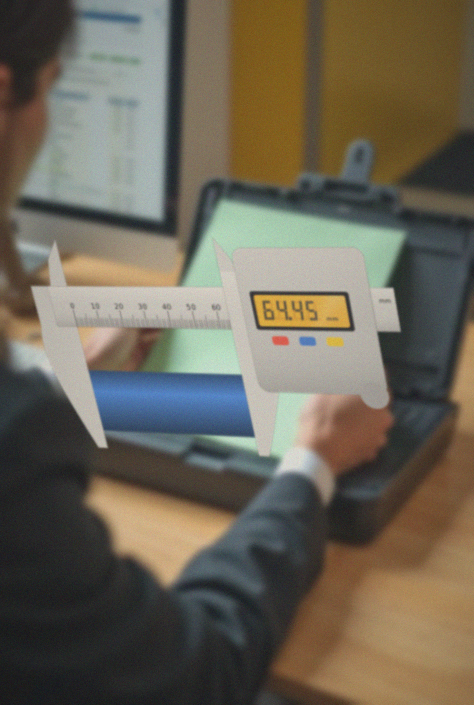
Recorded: 64.45,mm
